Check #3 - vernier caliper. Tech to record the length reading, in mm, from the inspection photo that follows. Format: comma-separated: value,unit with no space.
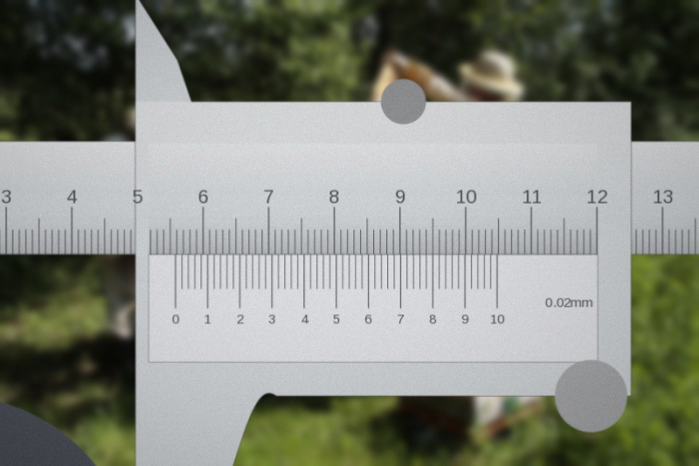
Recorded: 55.8,mm
